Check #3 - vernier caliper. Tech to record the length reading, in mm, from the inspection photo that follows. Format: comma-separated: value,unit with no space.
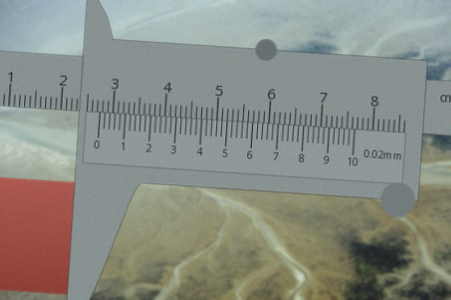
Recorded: 27.5,mm
